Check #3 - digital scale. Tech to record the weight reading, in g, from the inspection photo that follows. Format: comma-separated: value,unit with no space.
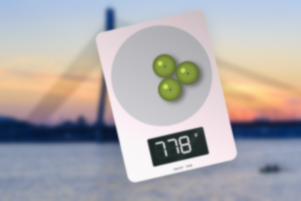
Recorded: 778,g
